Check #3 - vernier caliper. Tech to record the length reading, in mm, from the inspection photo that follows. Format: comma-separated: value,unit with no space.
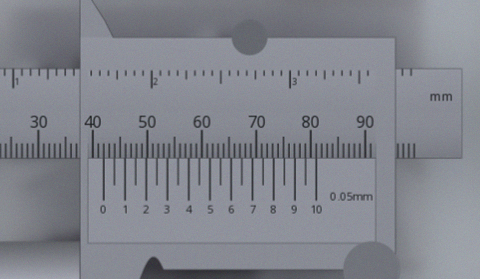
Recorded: 42.0,mm
